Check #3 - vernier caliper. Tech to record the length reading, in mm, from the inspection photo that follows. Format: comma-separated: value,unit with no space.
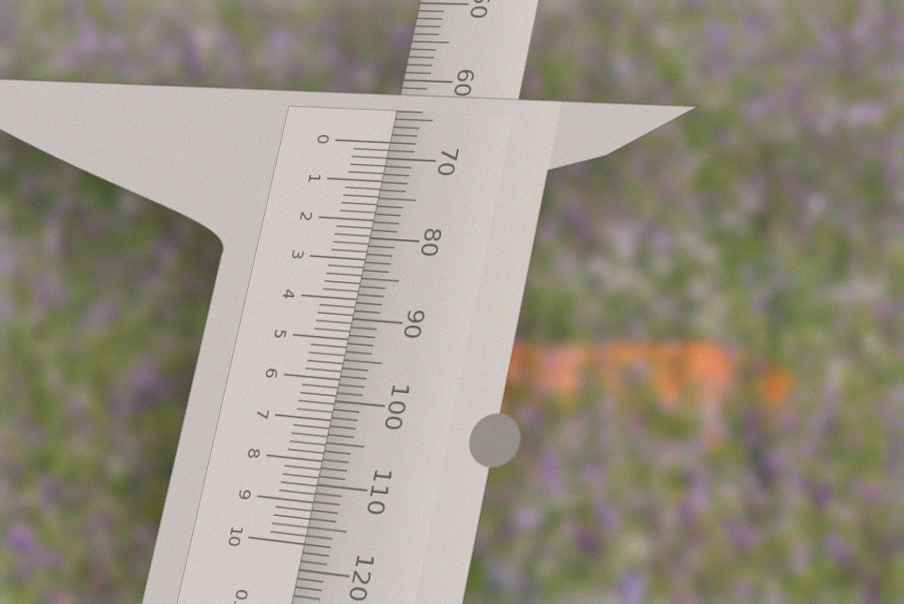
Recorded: 68.0,mm
